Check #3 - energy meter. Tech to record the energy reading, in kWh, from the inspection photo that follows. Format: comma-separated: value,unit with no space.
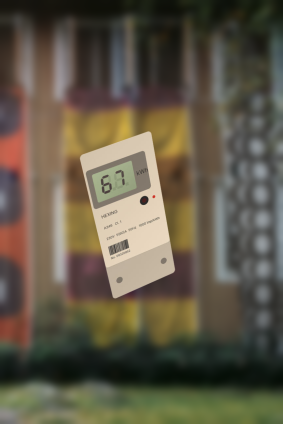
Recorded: 67,kWh
